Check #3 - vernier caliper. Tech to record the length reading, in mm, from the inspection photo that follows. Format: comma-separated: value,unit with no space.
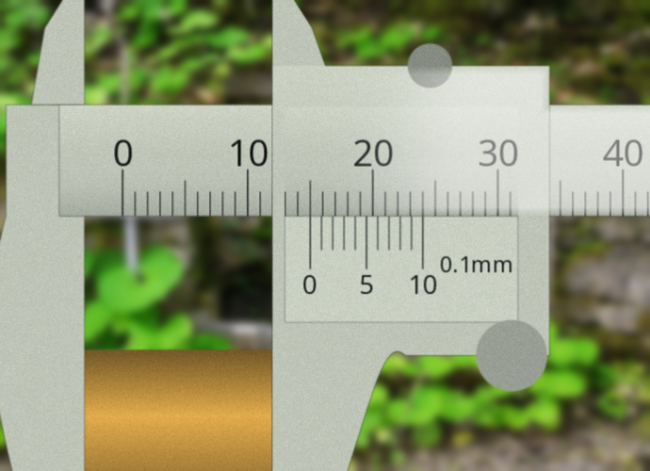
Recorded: 15.0,mm
